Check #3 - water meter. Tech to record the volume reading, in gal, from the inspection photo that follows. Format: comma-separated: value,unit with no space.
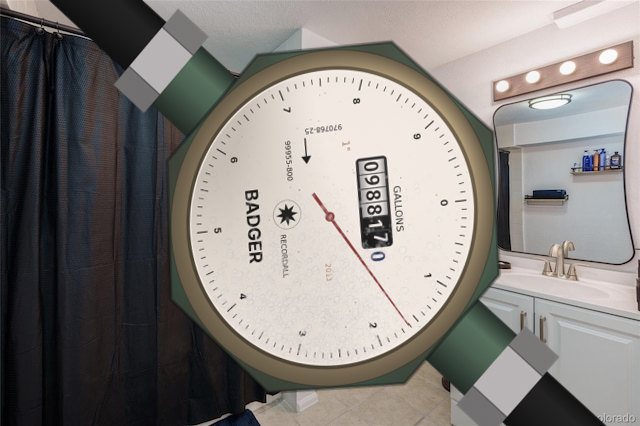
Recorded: 988171.6,gal
